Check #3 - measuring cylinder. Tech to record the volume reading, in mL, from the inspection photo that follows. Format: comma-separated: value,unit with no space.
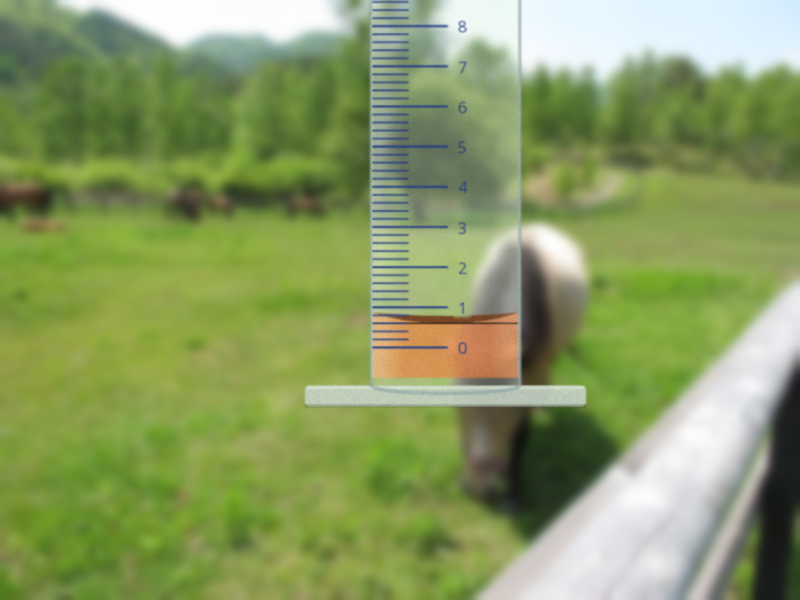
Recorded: 0.6,mL
